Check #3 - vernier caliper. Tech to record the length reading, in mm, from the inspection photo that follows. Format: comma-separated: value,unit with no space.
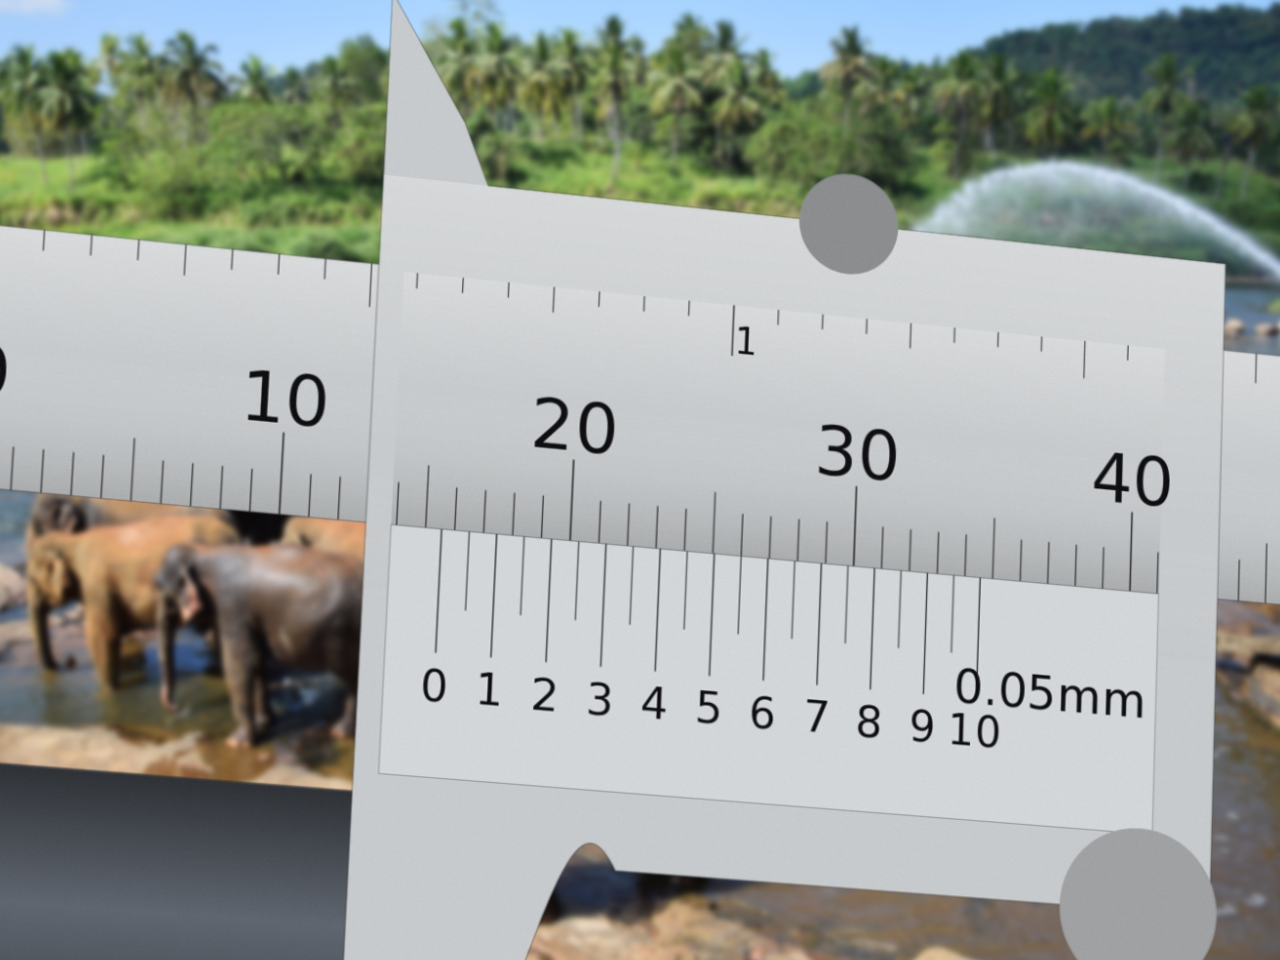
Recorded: 15.55,mm
